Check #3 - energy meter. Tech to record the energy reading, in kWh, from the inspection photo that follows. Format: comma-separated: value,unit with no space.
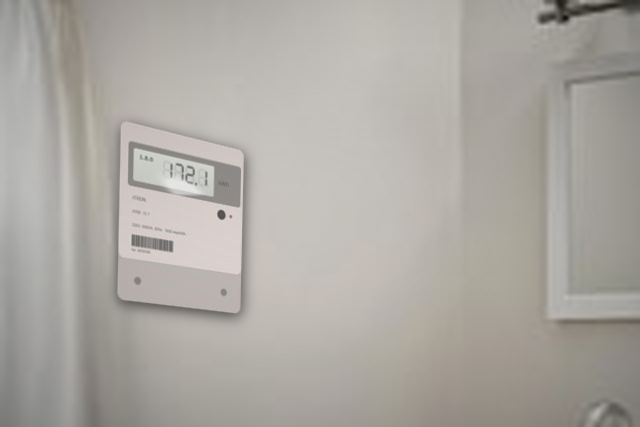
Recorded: 172.1,kWh
